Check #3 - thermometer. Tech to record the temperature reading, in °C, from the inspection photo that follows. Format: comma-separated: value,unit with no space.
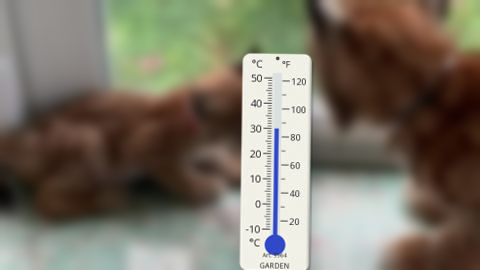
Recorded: 30,°C
